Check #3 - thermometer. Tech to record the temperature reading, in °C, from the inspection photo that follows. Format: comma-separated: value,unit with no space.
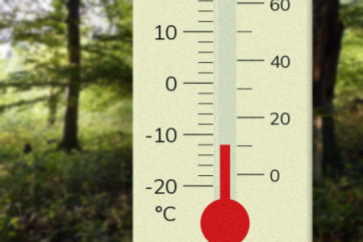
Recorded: -12,°C
